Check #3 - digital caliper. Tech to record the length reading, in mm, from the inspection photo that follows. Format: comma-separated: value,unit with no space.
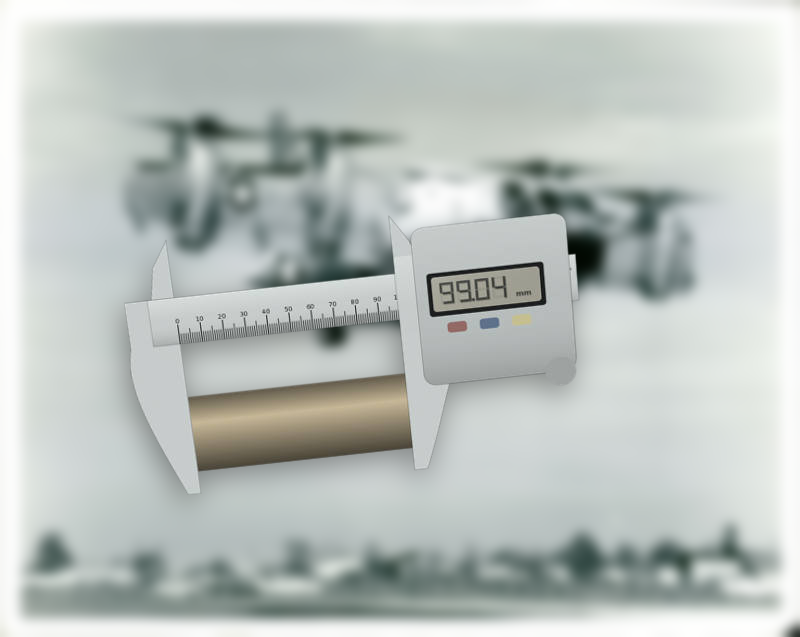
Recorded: 99.04,mm
